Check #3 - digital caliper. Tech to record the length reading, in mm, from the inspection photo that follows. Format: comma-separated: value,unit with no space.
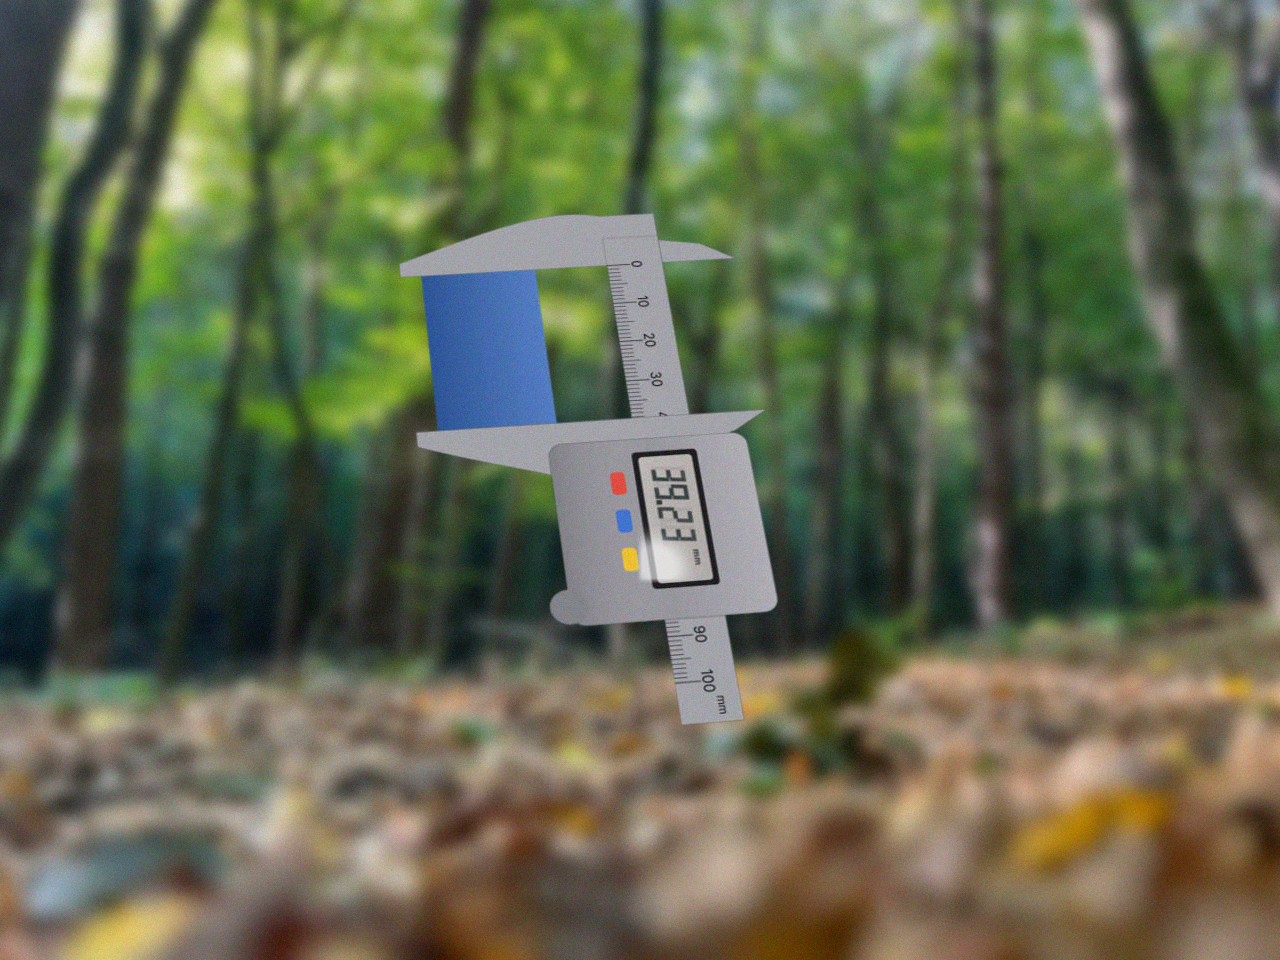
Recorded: 39.23,mm
